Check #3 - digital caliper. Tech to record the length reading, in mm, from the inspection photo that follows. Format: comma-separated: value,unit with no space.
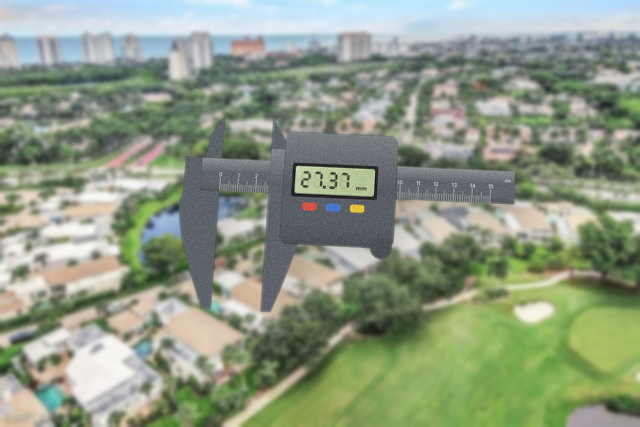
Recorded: 27.37,mm
